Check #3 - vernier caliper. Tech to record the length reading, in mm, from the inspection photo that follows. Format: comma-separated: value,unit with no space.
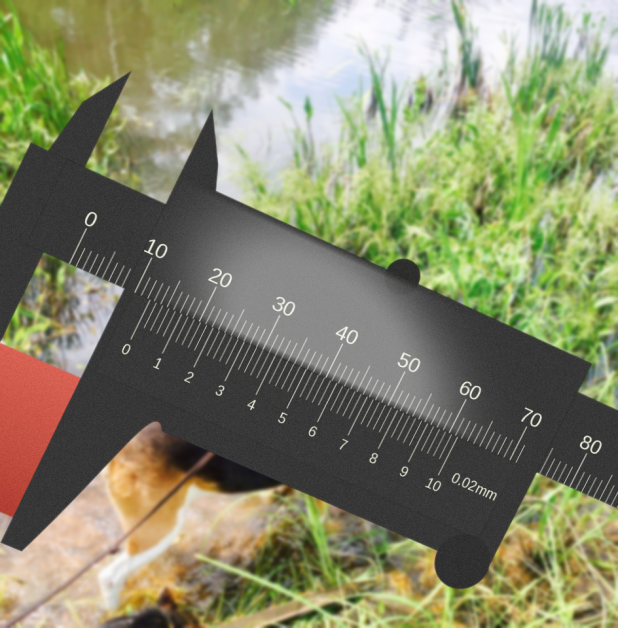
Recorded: 12.4,mm
